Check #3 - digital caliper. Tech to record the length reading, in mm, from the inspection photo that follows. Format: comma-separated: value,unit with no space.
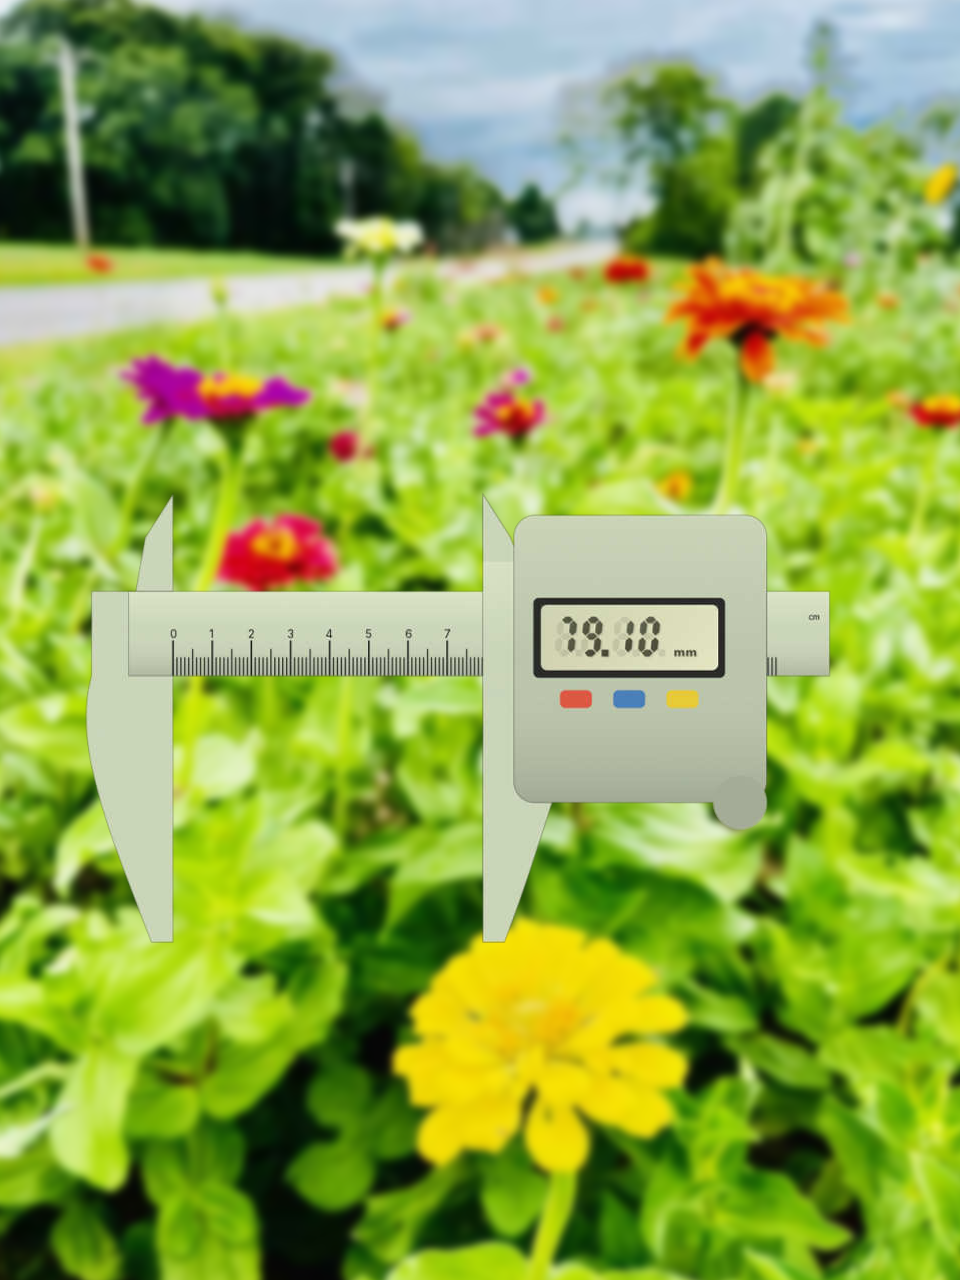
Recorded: 79.10,mm
